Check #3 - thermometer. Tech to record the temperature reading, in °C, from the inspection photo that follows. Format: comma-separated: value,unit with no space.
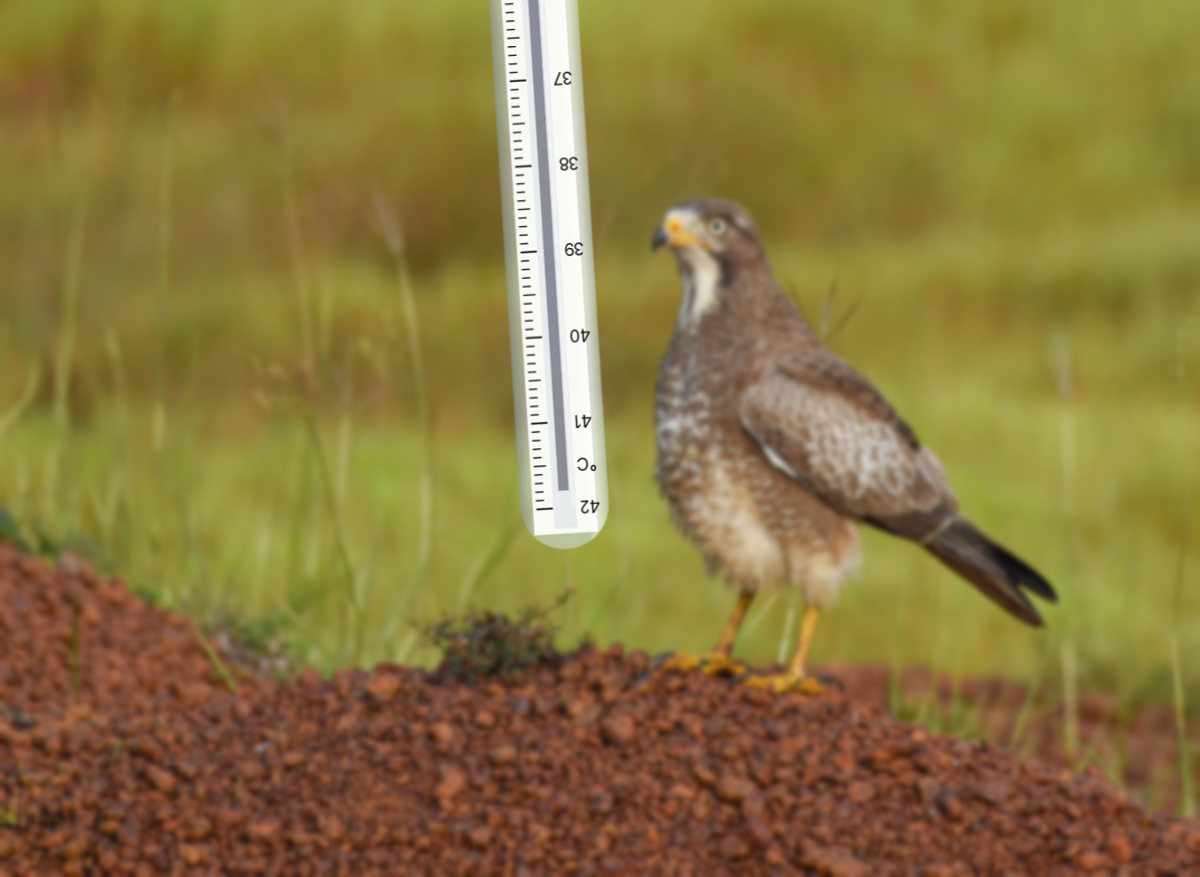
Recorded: 41.8,°C
